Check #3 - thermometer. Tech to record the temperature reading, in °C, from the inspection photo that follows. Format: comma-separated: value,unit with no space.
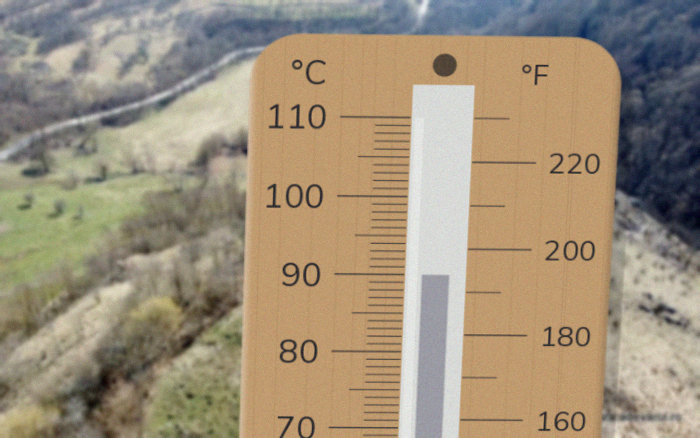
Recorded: 90,°C
